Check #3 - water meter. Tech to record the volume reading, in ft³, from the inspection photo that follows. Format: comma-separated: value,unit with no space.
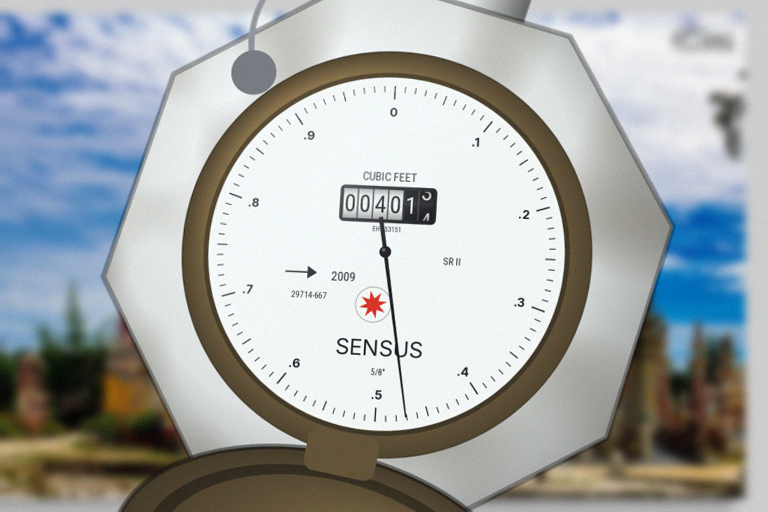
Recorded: 4013.47,ft³
